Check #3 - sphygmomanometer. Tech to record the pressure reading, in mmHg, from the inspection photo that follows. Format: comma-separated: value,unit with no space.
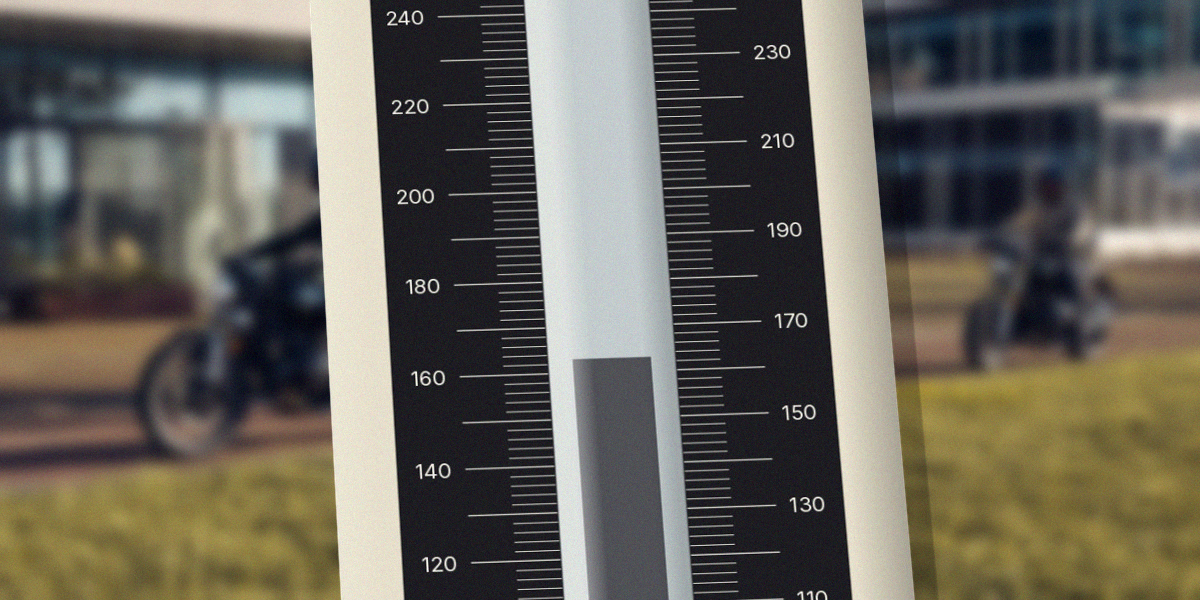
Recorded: 163,mmHg
